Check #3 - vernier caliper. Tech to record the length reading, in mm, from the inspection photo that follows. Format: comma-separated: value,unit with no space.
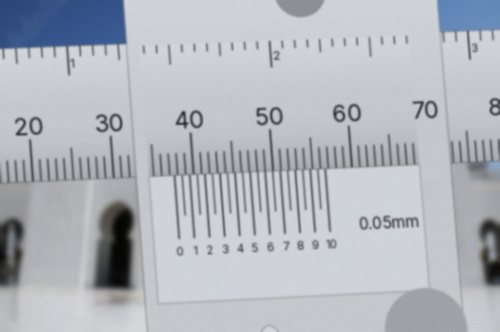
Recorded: 37.6,mm
